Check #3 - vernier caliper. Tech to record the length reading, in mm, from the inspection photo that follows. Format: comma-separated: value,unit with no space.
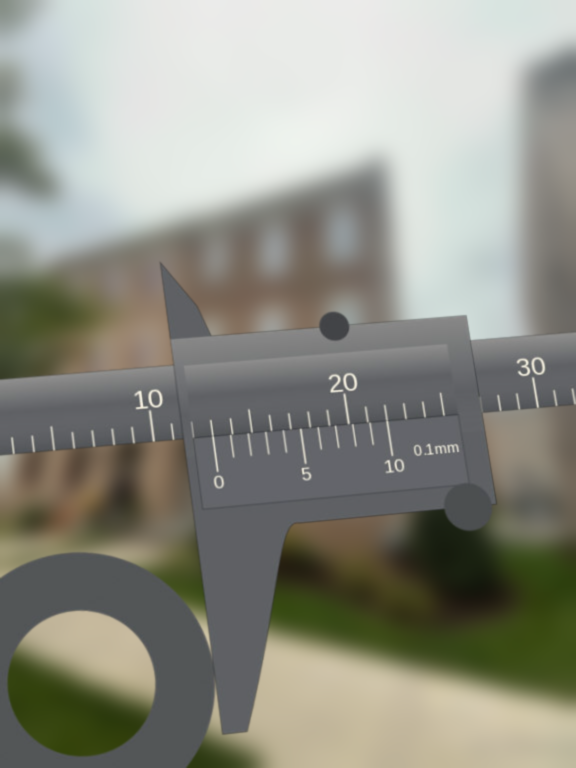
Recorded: 13.0,mm
